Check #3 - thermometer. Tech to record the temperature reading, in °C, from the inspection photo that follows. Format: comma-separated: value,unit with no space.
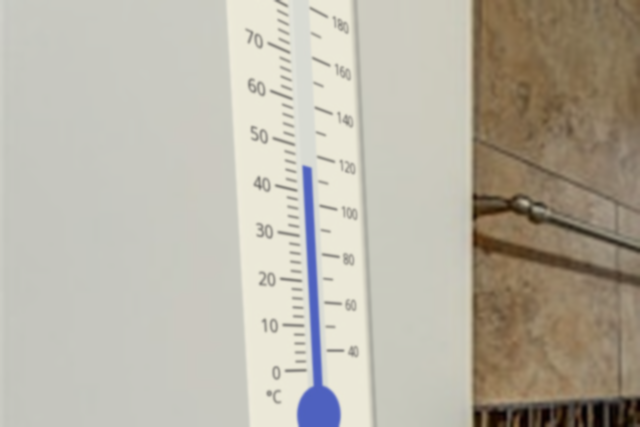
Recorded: 46,°C
